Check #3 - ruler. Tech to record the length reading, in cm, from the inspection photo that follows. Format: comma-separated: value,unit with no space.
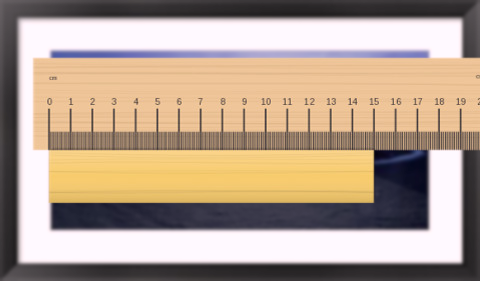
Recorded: 15,cm
